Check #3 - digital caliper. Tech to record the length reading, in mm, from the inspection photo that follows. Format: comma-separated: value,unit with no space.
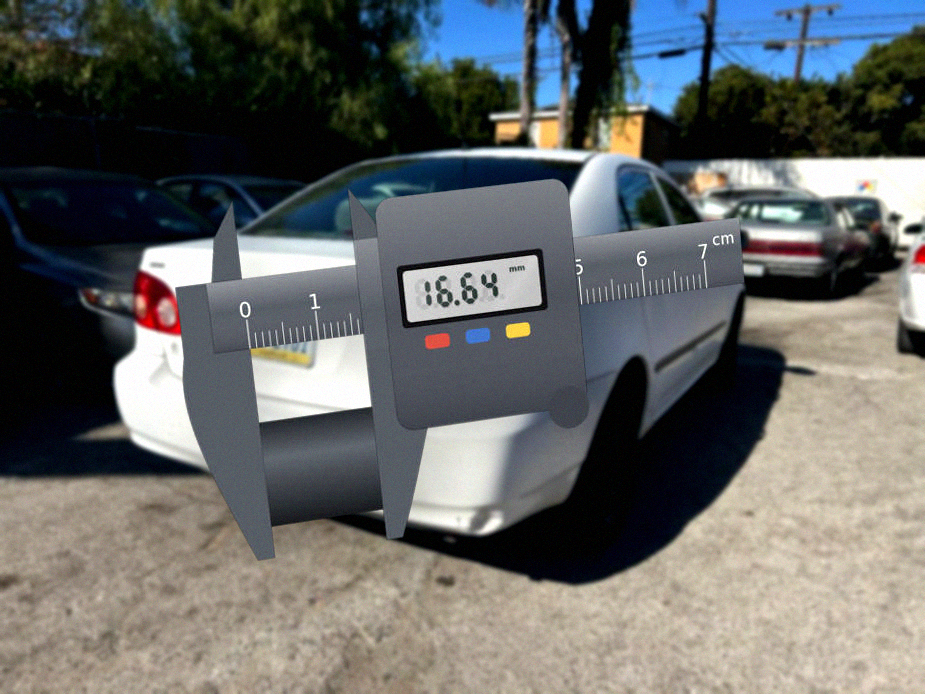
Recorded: 16.64,mm
